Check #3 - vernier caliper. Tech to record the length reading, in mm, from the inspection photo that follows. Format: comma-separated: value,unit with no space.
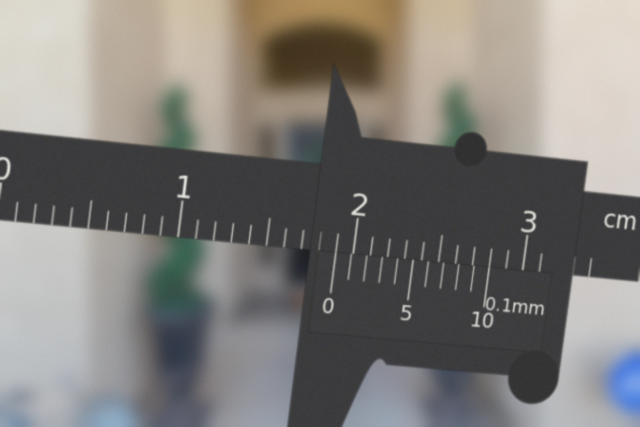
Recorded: 19.0,mm
